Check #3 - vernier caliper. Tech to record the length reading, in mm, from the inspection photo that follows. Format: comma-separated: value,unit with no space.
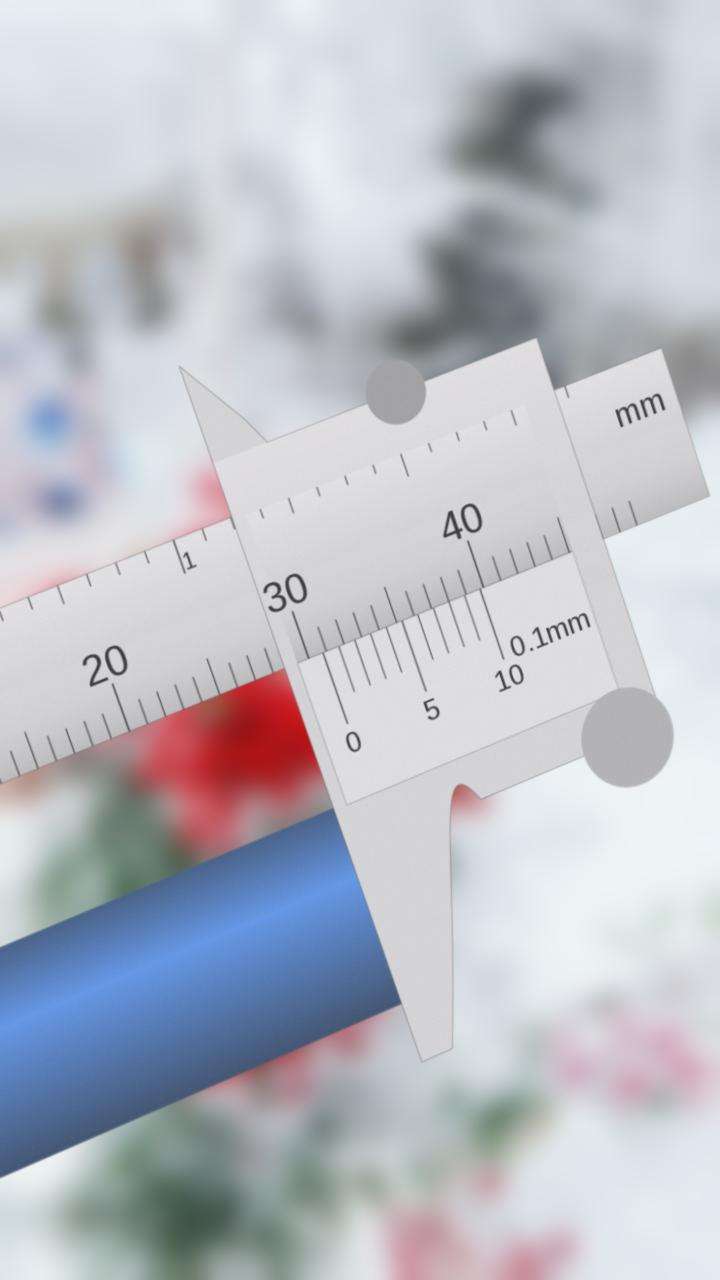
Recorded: 30.8,mm
